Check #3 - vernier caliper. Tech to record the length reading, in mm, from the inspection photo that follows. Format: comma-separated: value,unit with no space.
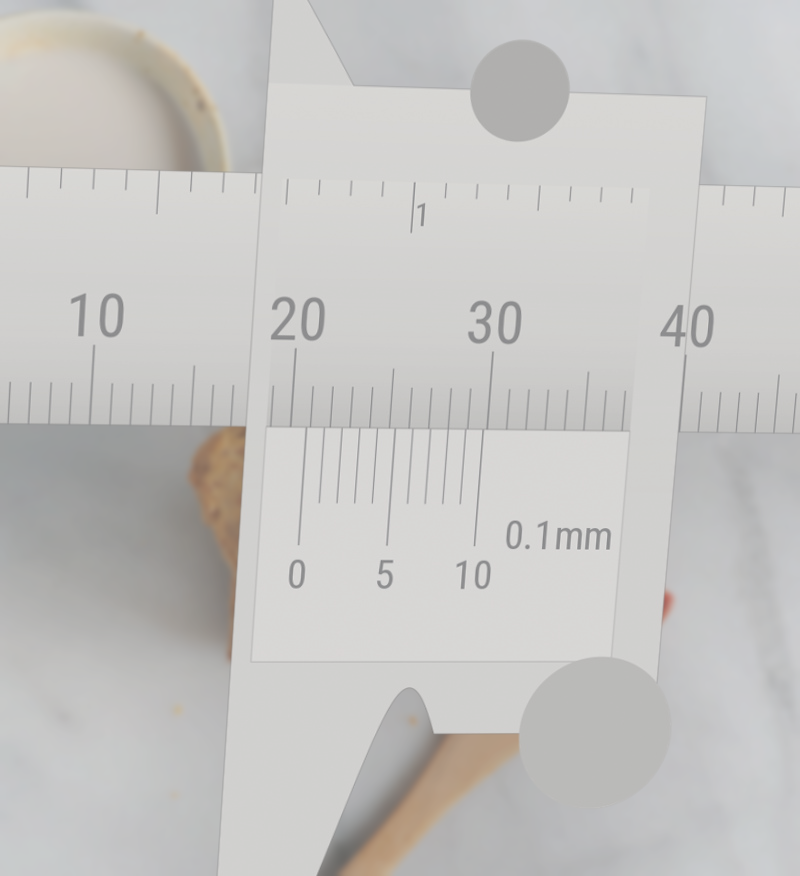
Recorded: 20.8,mm
